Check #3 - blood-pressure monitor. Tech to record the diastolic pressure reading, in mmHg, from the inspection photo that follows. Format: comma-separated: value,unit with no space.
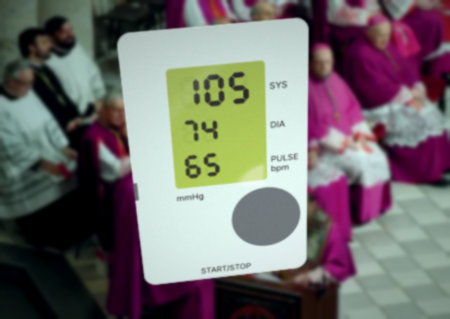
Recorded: 74,mmHg
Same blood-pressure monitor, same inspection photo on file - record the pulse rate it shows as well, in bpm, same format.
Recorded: 65,bpm
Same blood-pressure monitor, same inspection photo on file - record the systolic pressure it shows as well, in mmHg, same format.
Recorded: 105,mmHg
